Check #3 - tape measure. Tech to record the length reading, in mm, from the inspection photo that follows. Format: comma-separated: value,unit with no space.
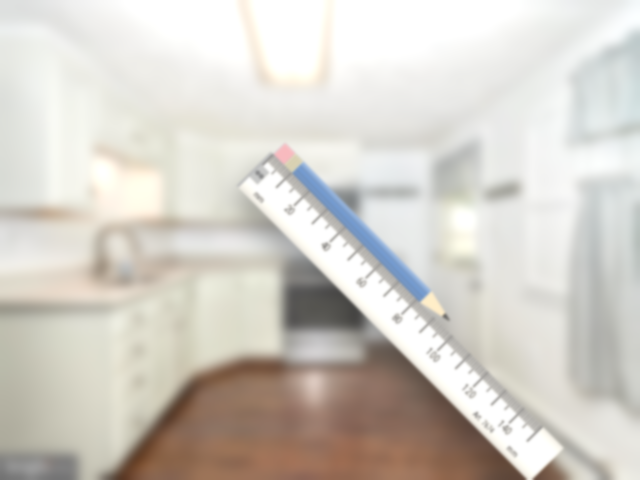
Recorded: 95,mm
